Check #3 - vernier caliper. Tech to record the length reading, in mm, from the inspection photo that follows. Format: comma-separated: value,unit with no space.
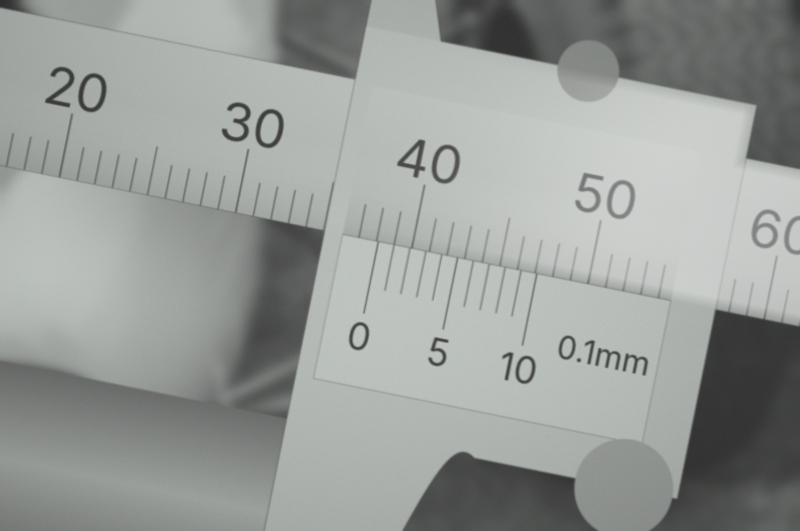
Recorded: 38.1,mm
